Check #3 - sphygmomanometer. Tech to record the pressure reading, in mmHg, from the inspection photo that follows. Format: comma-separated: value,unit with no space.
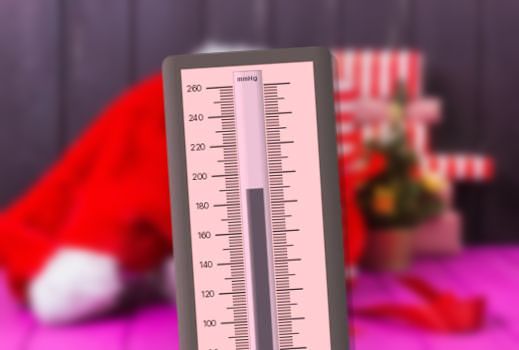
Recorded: 190,mmHg
